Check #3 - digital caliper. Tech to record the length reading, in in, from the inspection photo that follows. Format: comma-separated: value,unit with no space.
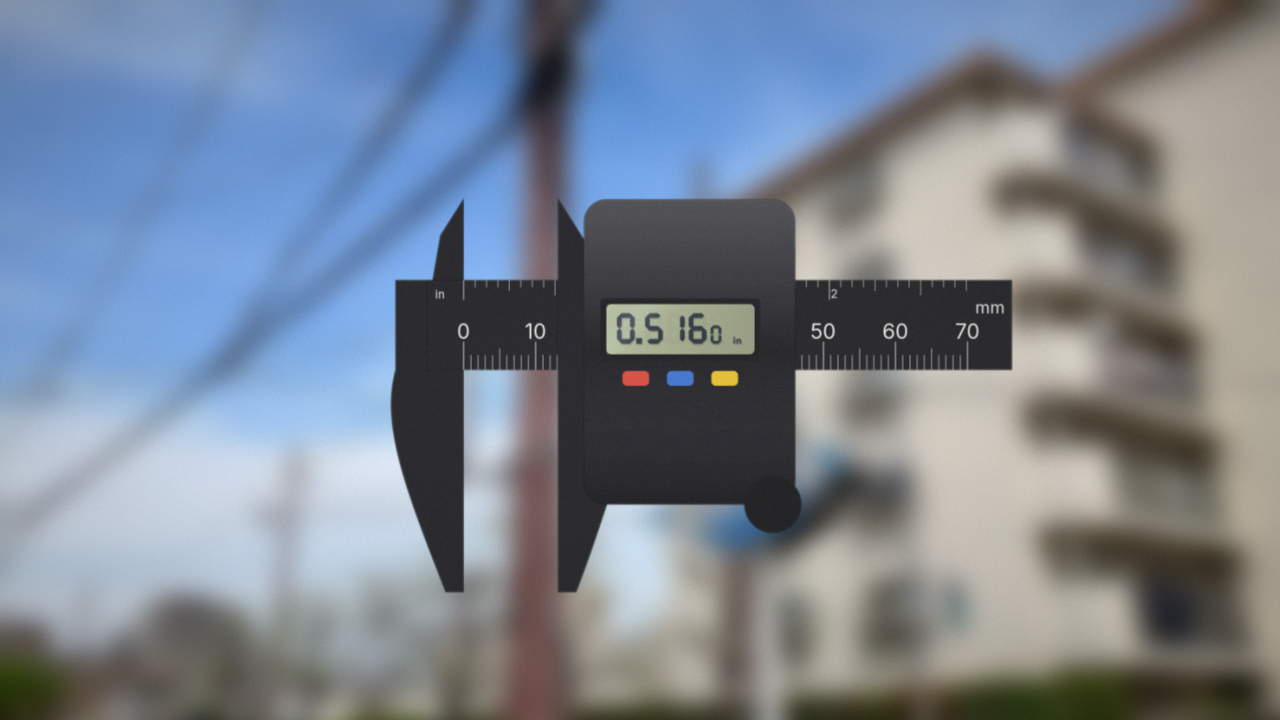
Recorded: 0.5160,in
